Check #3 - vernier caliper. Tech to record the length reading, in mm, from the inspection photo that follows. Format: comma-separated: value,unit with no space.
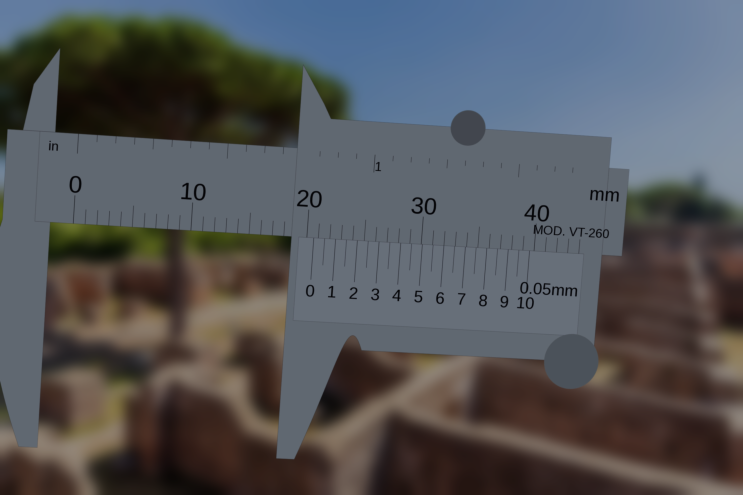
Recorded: 20.6,mm
